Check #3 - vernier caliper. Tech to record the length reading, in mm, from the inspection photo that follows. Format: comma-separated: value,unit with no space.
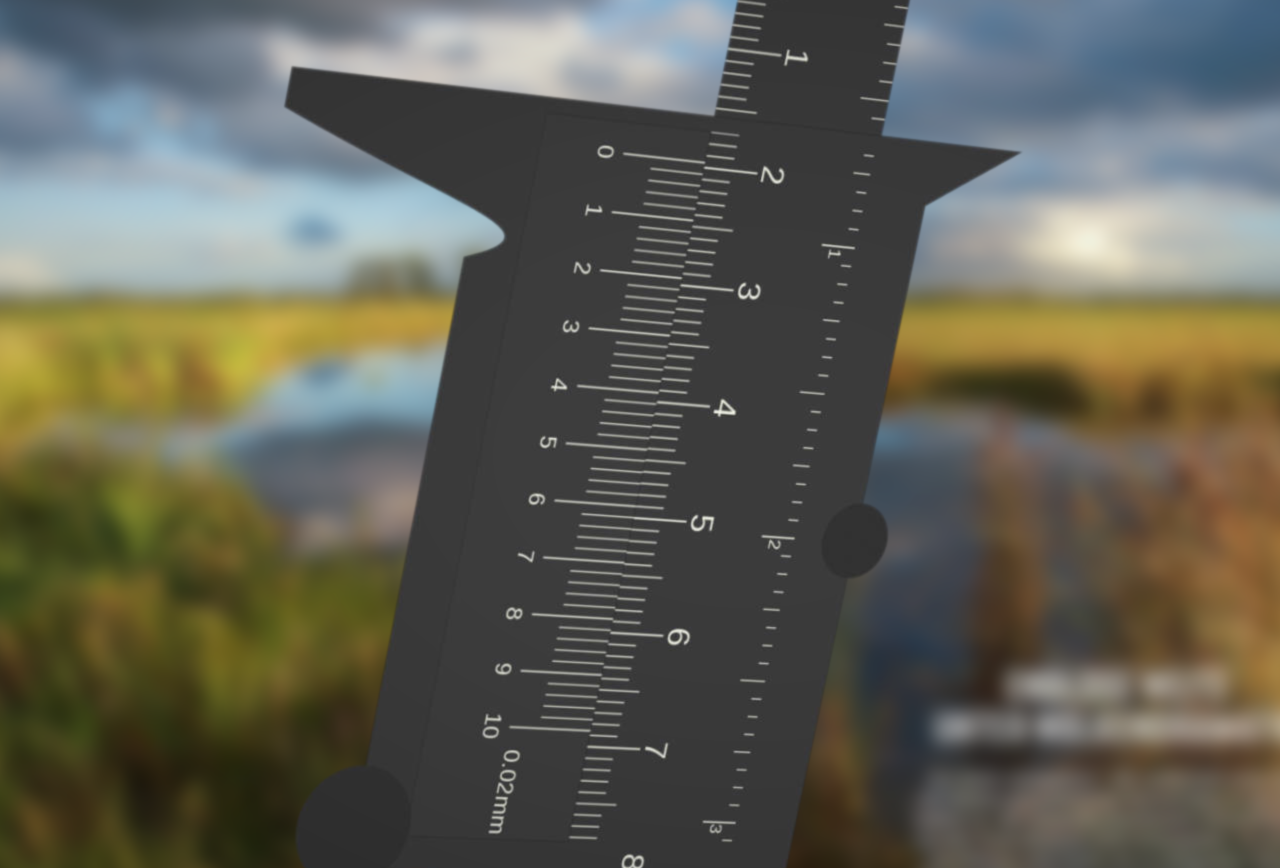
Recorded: 19.6,mm
